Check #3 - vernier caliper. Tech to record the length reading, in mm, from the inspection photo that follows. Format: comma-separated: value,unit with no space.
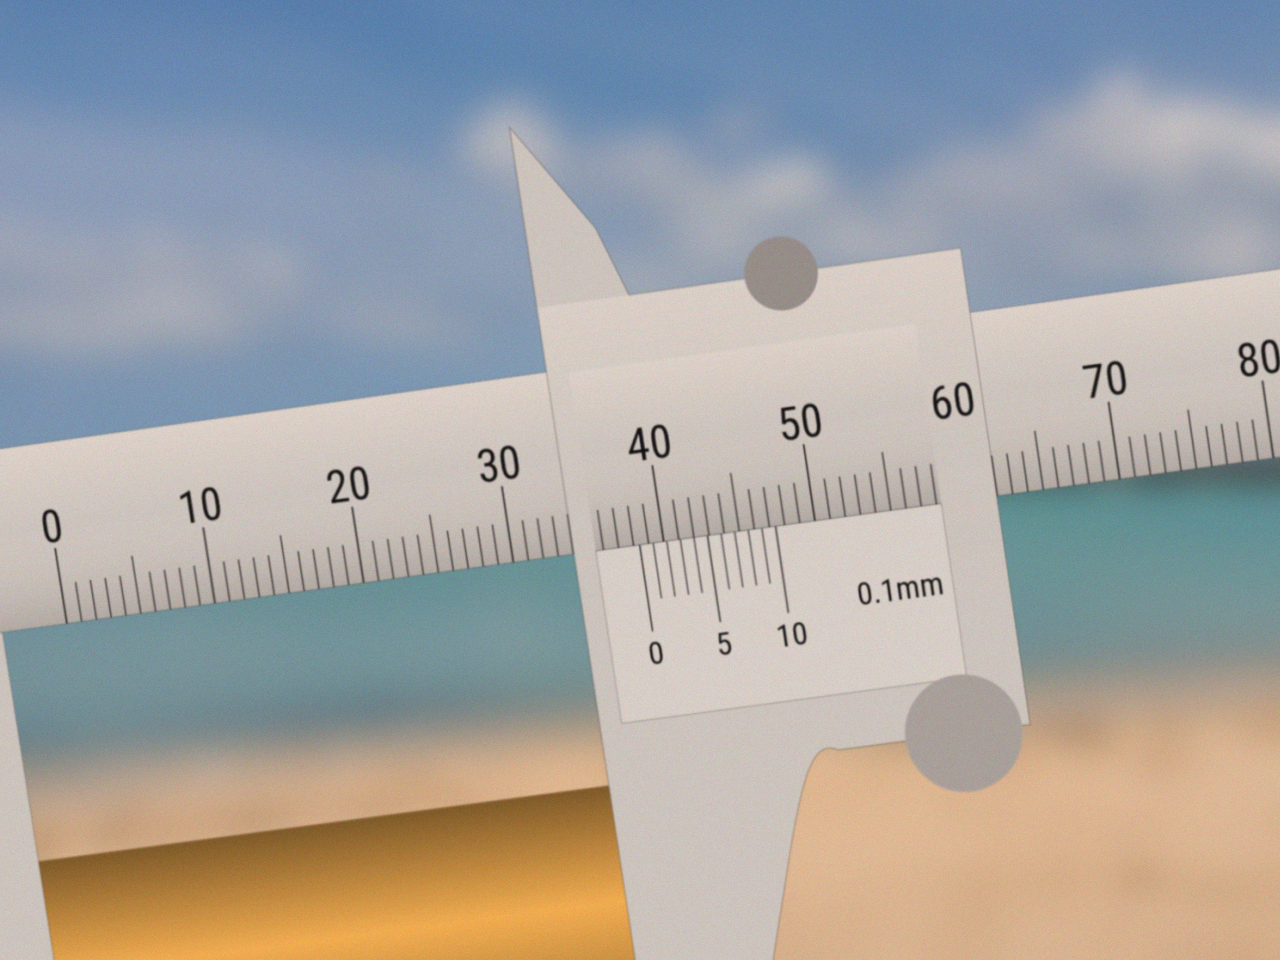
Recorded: 38.4,mm
